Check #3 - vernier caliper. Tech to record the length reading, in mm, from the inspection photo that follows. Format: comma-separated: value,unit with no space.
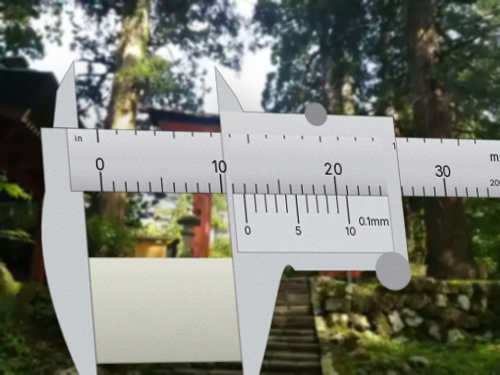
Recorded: 11.9,mm
